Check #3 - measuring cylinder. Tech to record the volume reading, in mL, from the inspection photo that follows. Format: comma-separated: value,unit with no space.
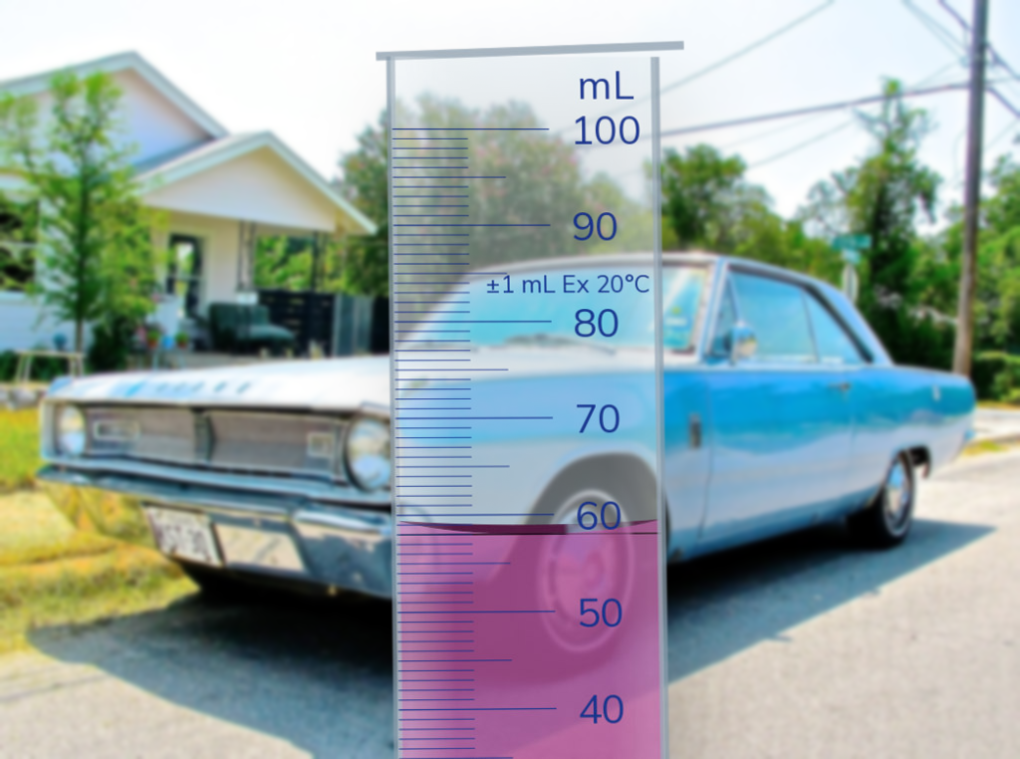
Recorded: 58,mL
